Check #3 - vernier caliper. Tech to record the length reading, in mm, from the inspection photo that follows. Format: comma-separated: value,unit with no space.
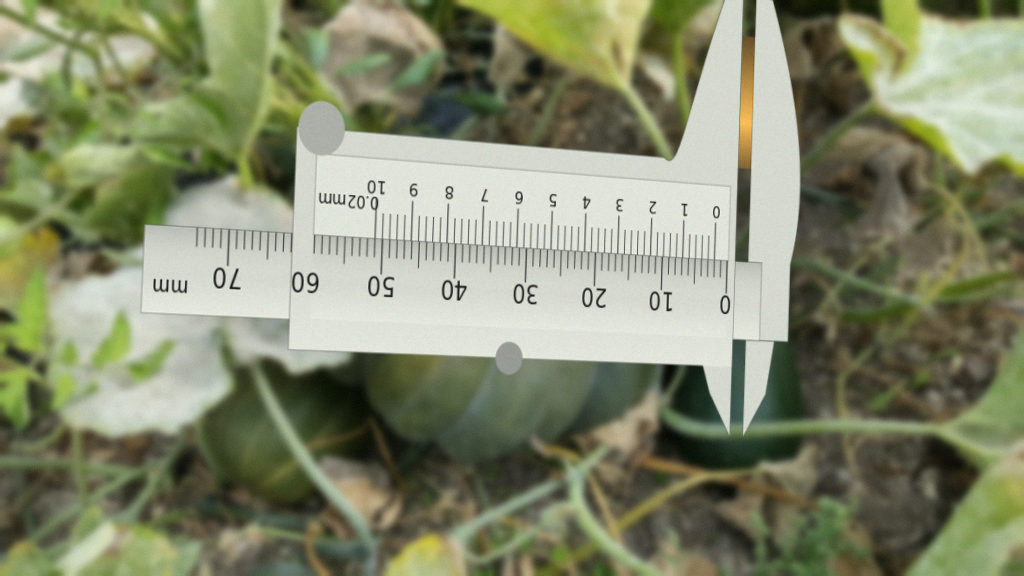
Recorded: 2.0,mm
